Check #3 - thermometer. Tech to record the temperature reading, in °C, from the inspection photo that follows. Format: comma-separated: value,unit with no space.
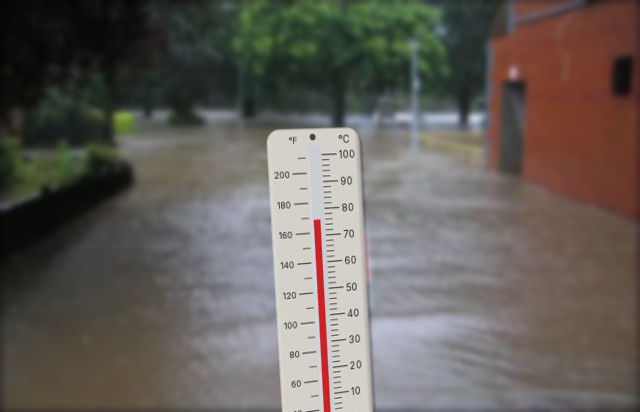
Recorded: 76,°C
